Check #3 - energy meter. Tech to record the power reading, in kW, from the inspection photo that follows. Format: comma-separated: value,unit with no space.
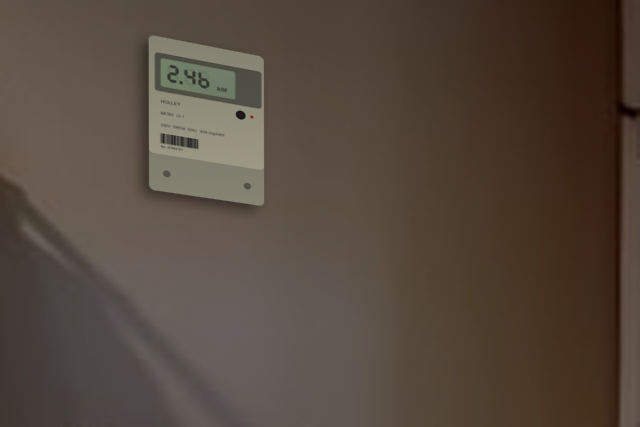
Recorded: 2.46,kW
